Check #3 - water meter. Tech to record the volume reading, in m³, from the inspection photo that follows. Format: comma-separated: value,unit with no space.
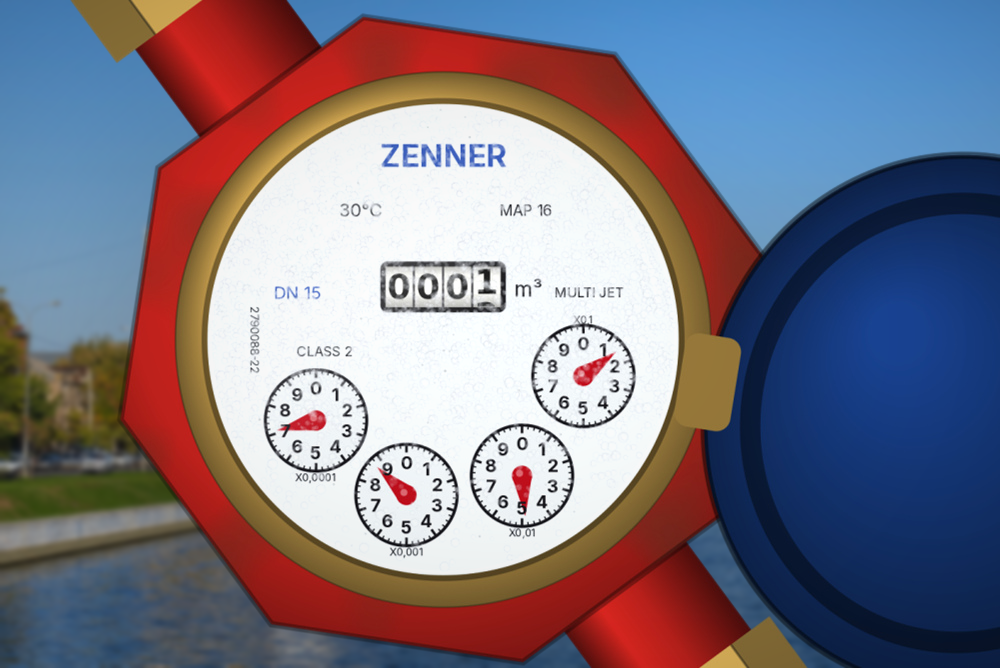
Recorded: 1.1487,m³
